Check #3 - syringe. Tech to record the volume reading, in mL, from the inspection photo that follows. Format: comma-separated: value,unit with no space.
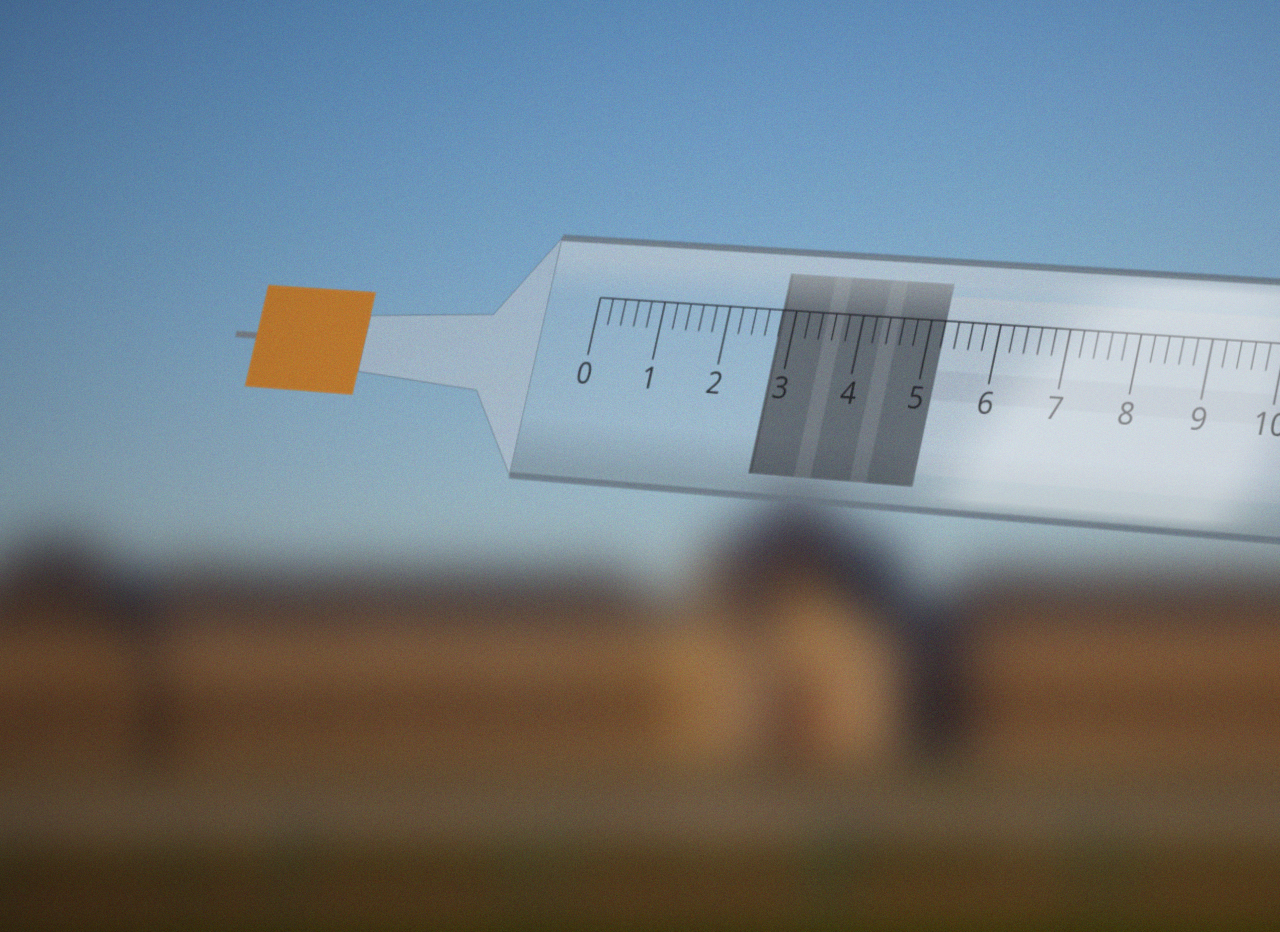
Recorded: 2.8,mL
